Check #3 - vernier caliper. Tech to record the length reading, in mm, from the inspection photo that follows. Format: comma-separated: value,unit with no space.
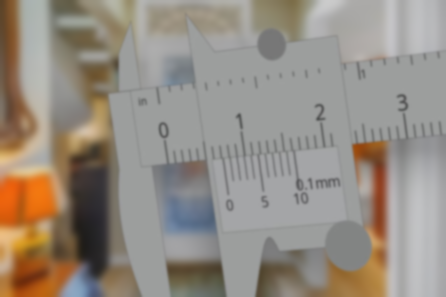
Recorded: 7.2,mm
